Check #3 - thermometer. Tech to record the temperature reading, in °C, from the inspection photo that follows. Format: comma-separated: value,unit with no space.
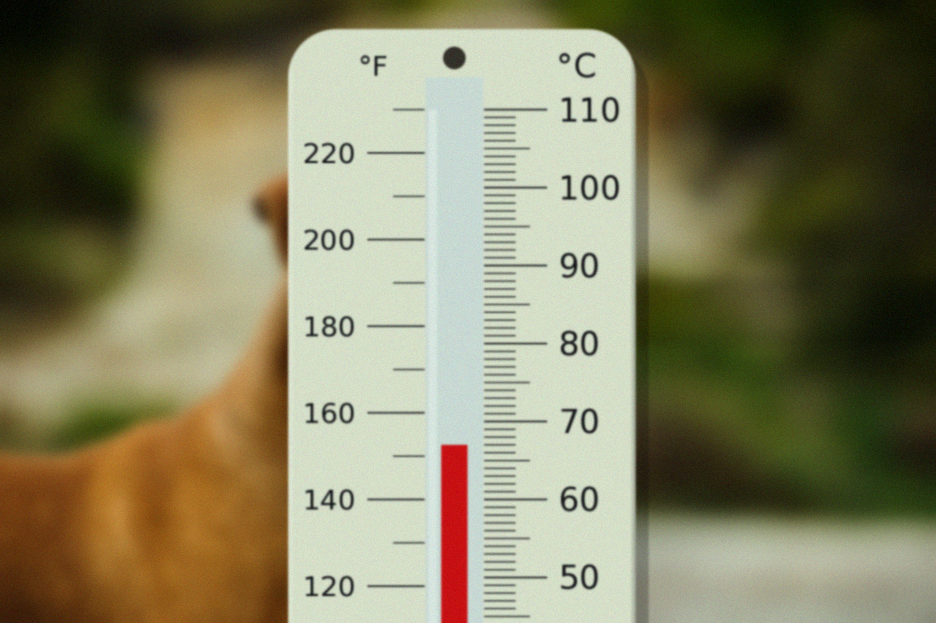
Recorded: 67,°C
